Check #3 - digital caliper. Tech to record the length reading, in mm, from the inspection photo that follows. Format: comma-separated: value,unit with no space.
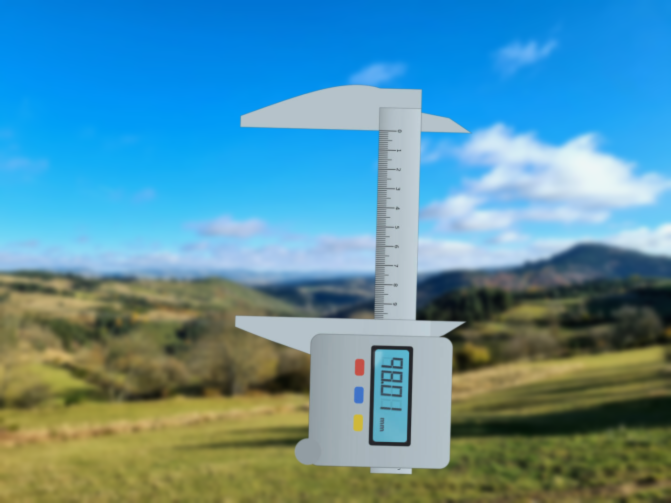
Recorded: 98.01,mm
